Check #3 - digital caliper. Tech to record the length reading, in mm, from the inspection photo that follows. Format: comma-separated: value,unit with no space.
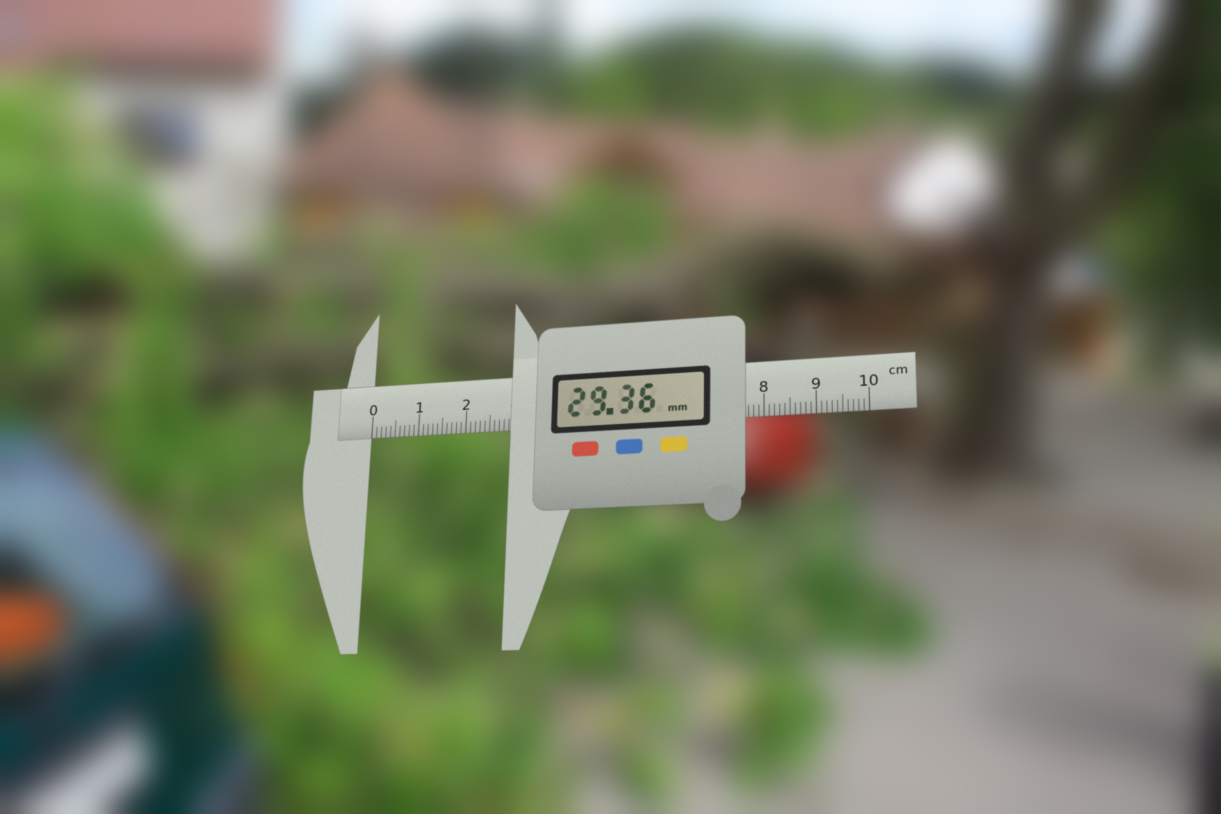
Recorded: 29.36,mm
